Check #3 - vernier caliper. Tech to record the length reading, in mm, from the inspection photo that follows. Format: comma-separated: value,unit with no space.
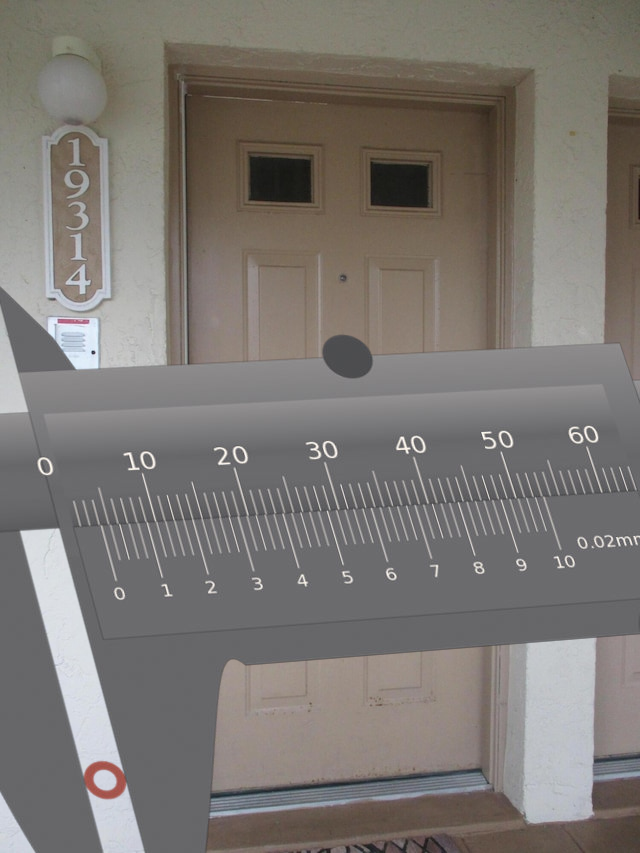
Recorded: 4.2,mm
